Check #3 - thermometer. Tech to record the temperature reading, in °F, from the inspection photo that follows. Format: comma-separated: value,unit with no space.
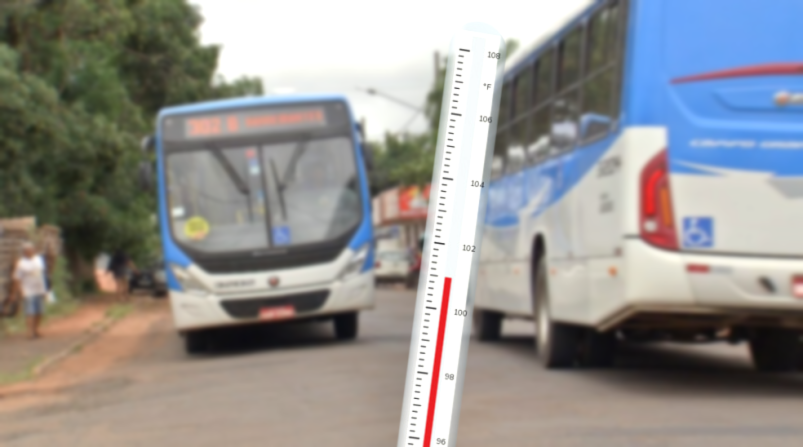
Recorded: 101,°F
